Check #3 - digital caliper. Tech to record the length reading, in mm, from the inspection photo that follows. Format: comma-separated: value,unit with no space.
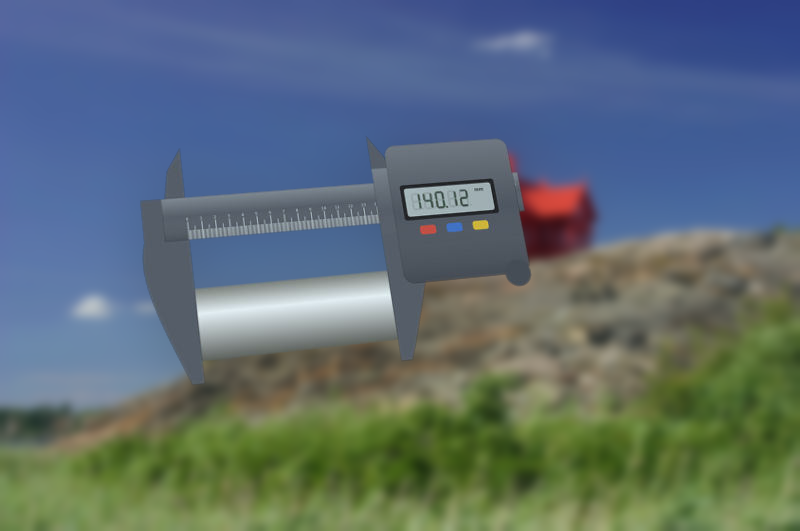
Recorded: 140.12,mm
